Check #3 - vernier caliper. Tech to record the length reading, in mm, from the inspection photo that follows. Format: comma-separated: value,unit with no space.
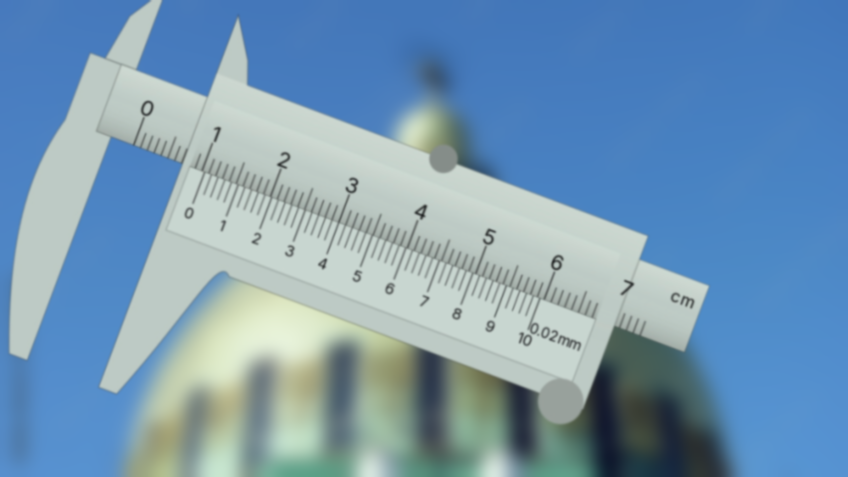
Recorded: 10.4,mm
